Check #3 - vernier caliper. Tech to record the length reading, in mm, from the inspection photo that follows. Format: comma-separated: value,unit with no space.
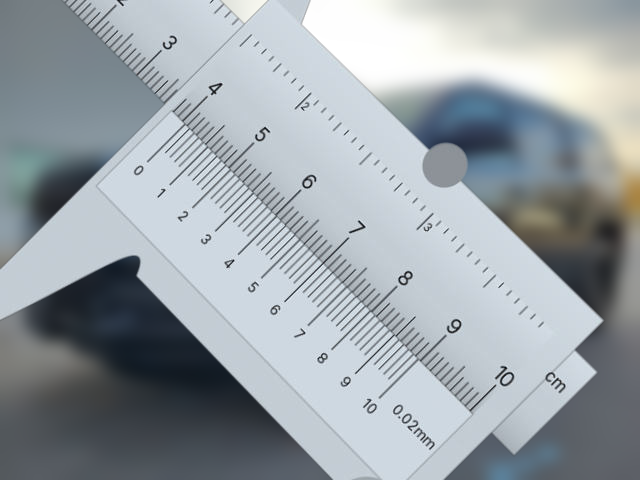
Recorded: 40.6,mm
